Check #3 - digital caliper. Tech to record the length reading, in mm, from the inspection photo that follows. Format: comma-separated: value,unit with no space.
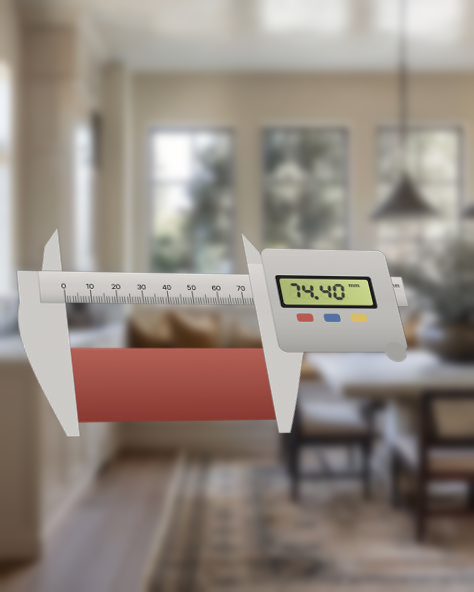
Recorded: 74.40,mm
